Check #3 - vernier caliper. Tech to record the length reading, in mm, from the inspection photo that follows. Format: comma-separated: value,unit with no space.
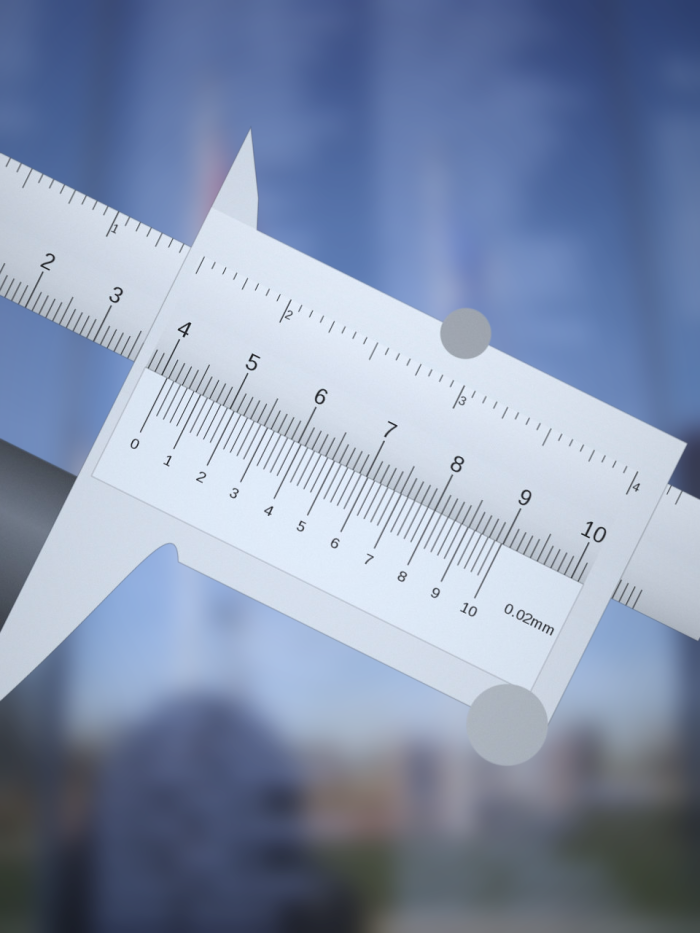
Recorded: 40.8,mm
